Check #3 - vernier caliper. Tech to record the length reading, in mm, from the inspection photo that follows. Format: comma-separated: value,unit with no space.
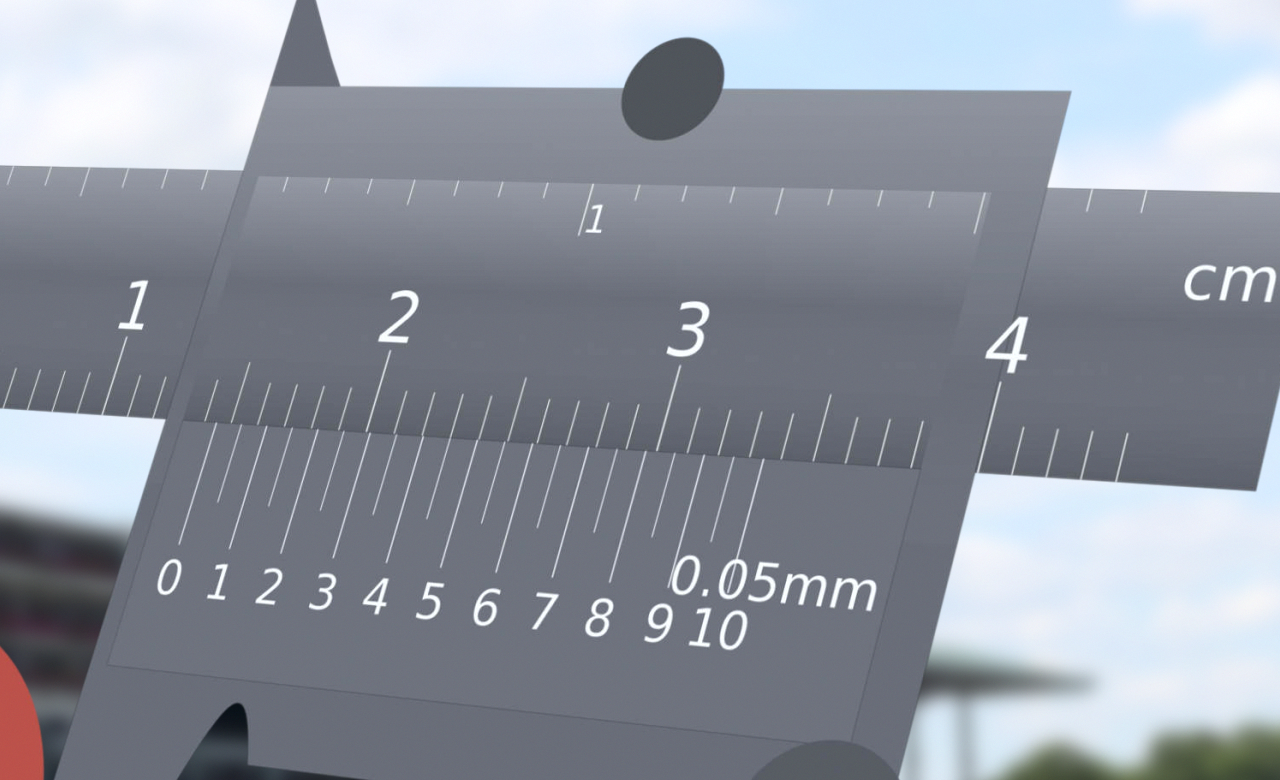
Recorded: 14.45,mm
